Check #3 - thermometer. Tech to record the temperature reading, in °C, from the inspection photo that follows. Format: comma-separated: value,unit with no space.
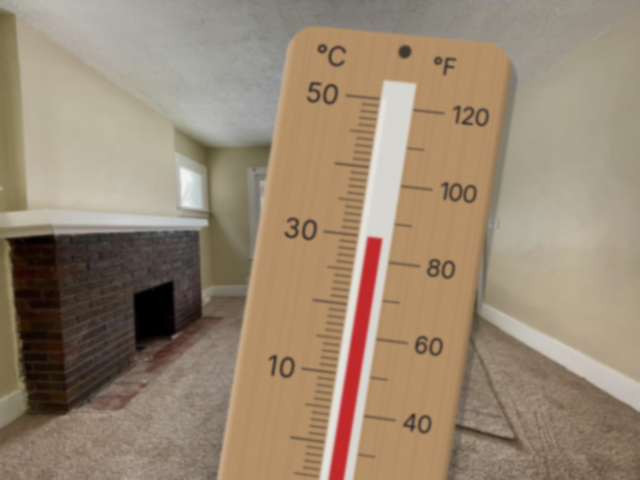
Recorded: 30,°C
